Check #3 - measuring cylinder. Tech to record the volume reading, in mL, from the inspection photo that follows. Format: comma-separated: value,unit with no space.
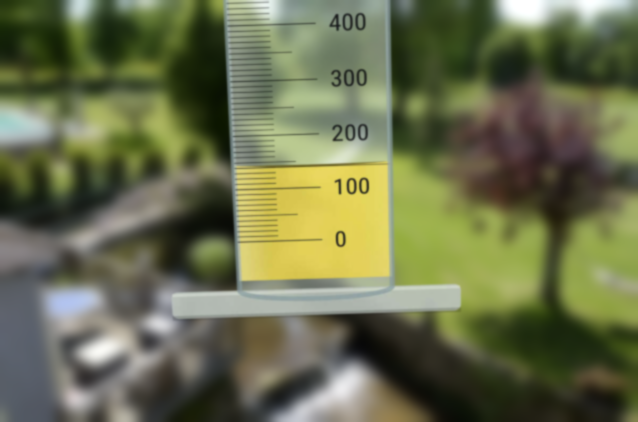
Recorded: 140,mL
